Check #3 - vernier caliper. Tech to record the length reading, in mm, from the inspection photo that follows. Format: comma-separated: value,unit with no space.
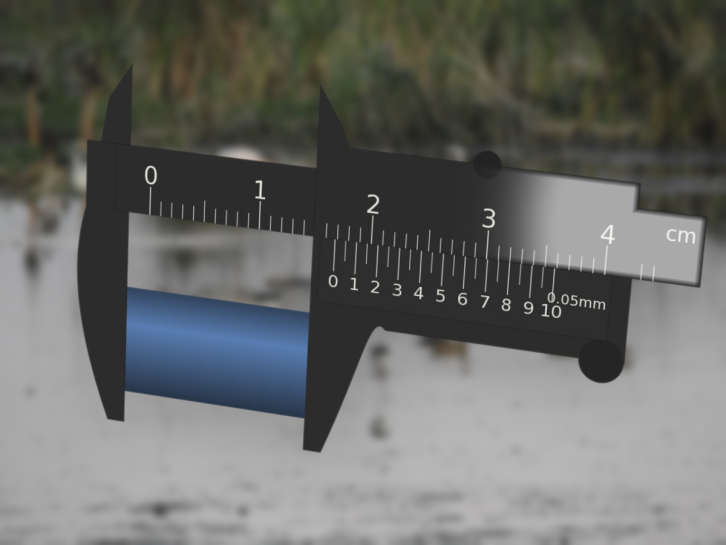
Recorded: 16.8,mm
